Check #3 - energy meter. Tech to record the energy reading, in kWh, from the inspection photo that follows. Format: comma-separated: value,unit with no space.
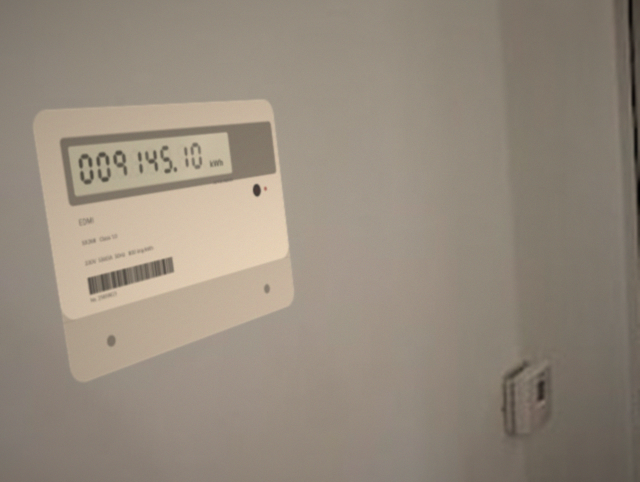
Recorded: 9145.10,kWh
